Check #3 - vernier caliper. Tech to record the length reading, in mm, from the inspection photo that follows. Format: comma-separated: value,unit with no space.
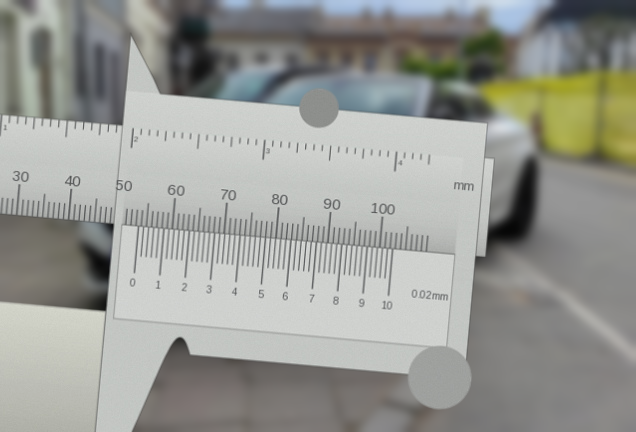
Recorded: 53.5,mm
